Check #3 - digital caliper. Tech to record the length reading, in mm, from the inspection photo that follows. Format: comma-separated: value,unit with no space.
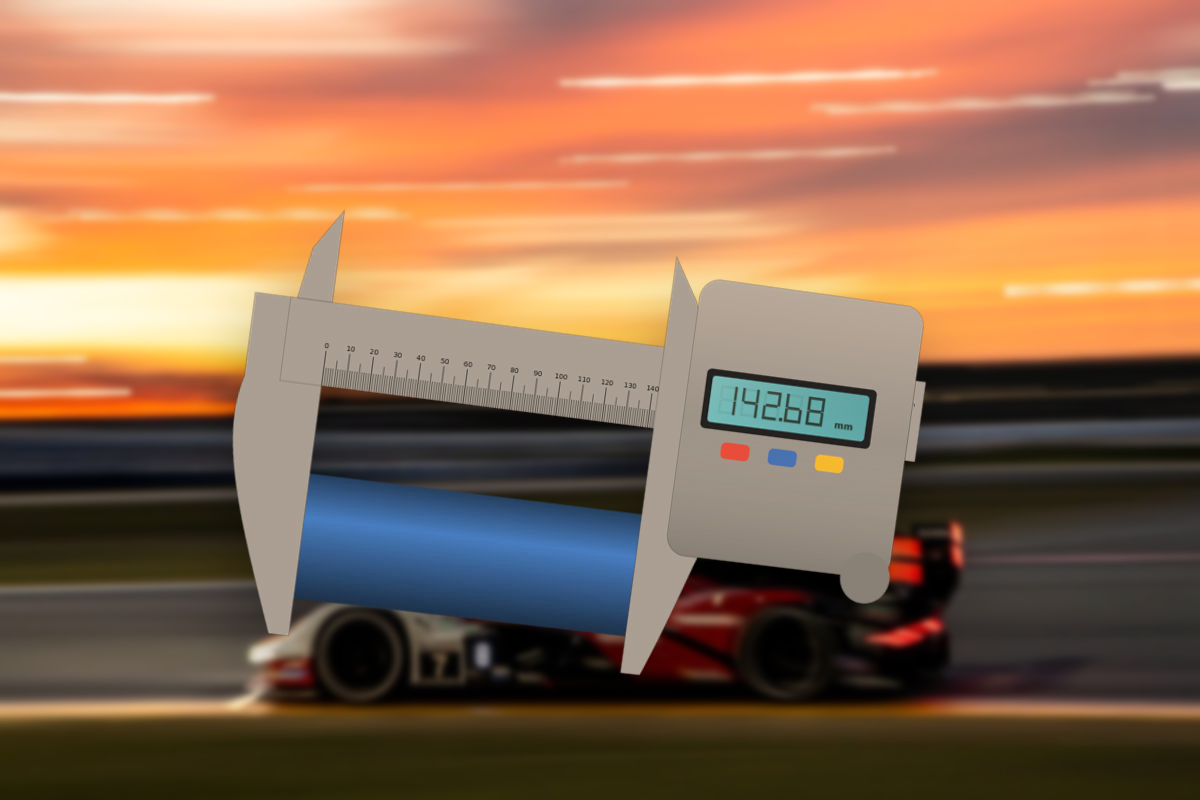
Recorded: 142.68,mm
